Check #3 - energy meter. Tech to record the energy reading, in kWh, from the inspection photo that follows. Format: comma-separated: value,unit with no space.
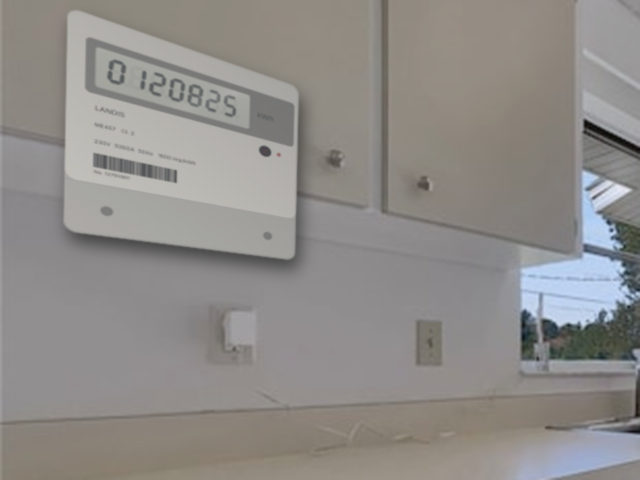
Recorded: 120825,kWh
